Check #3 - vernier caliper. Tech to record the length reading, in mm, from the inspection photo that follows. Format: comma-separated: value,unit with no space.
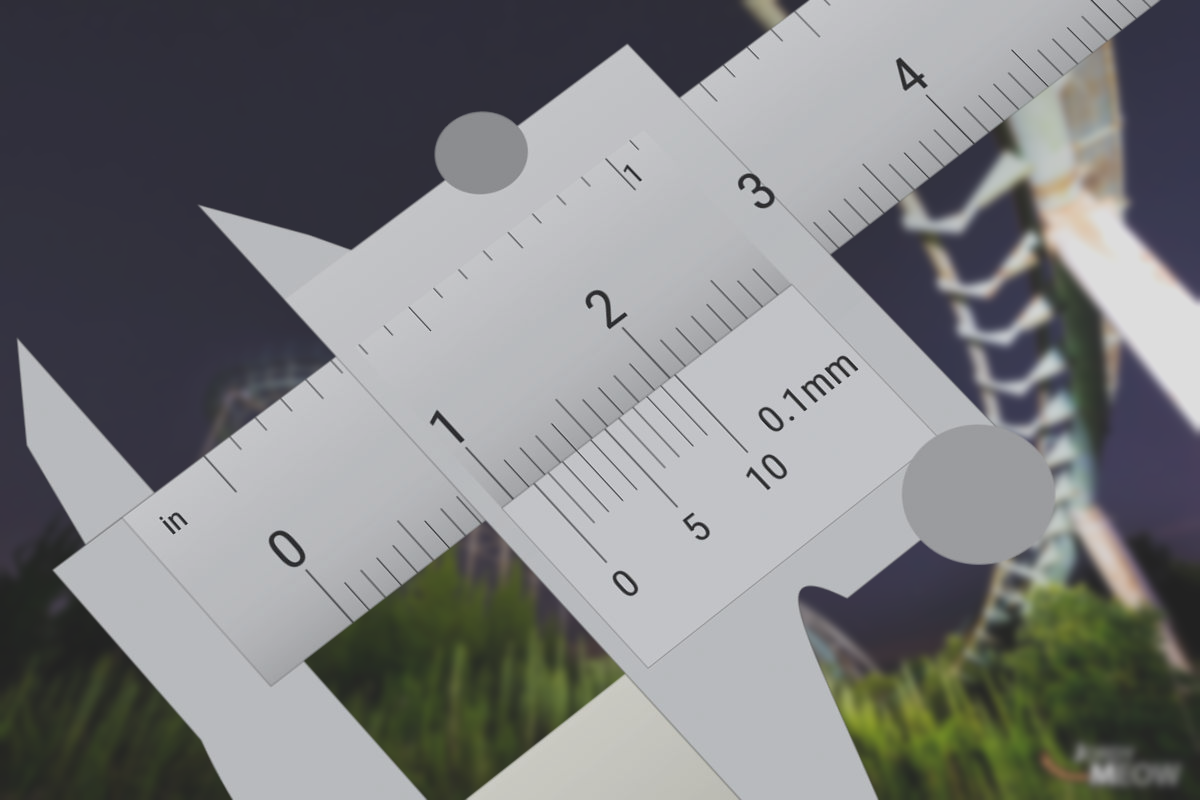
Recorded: 11.3,mm
